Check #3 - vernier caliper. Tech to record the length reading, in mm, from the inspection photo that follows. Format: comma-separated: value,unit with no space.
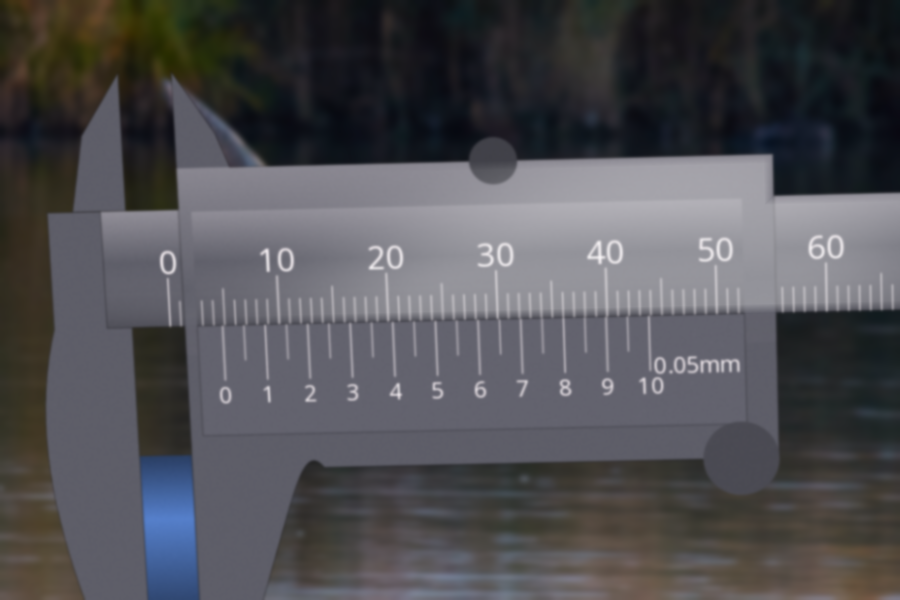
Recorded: 4.8,mm
